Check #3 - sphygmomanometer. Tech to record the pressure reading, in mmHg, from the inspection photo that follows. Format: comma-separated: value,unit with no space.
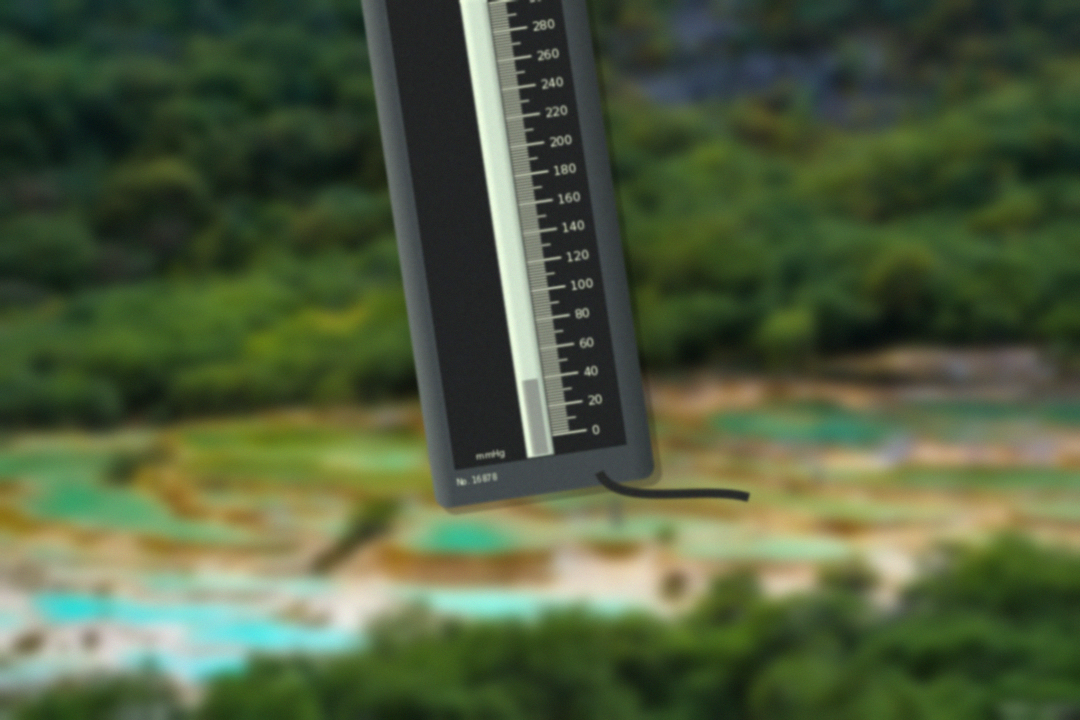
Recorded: 40,mmHg
